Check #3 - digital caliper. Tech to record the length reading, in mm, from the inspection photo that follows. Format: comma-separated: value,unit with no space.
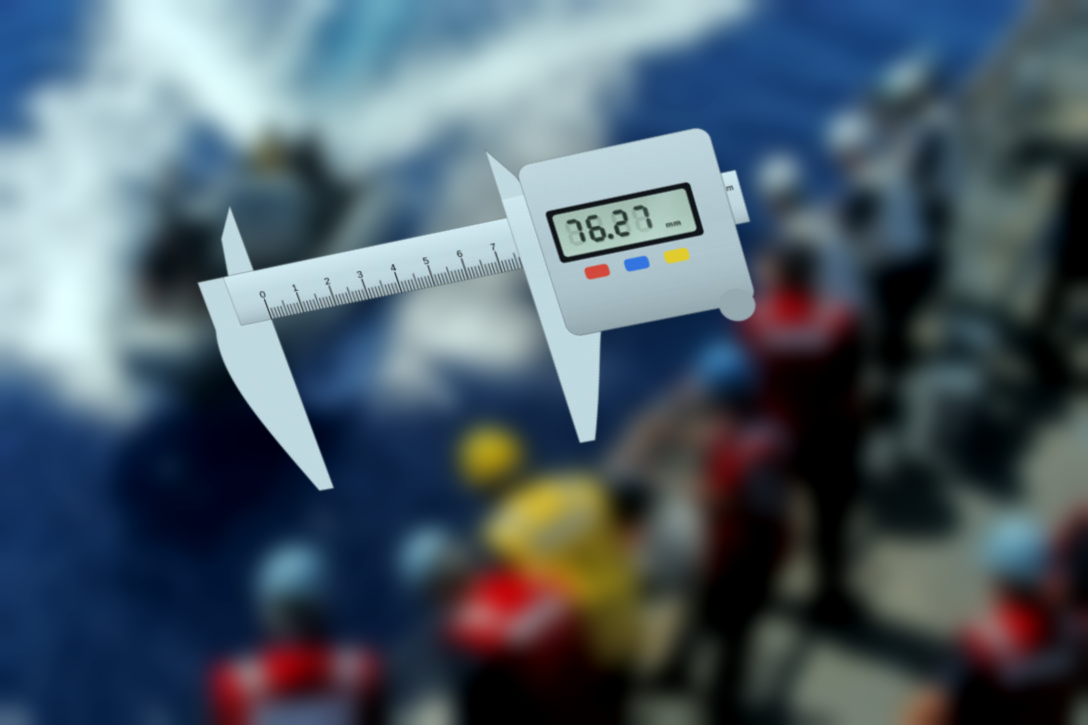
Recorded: 76.27,mm
